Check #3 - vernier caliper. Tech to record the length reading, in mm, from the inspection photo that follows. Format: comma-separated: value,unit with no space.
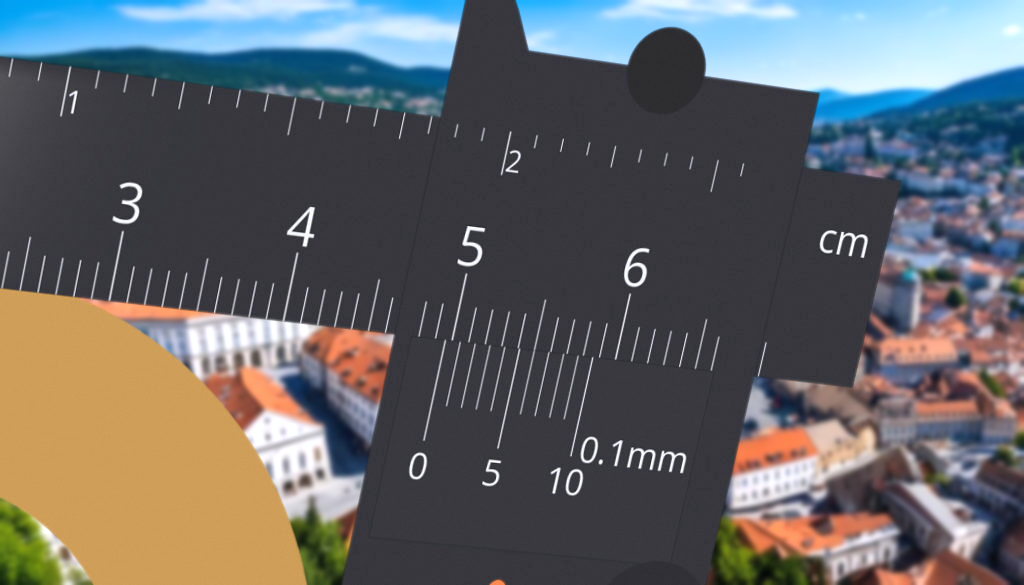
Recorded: 49.6,mm
